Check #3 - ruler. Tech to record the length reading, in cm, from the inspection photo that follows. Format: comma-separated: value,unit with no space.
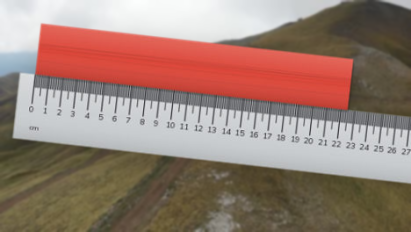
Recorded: 22.5,cm
